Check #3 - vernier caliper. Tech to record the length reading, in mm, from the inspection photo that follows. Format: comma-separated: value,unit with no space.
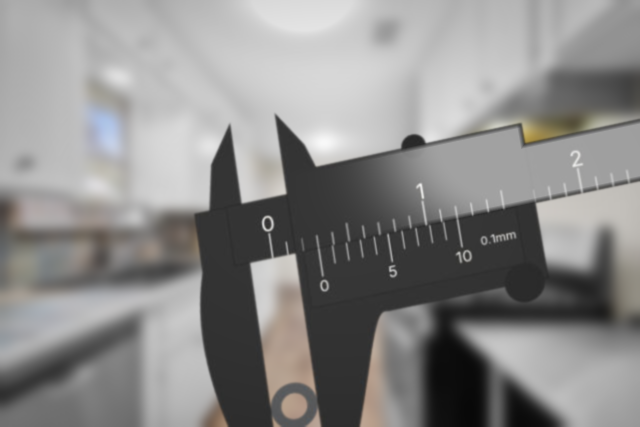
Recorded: 3.0,mm
